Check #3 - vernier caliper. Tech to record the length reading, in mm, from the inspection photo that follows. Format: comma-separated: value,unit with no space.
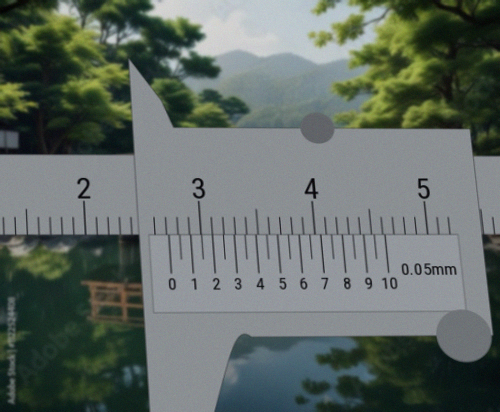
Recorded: 27.2,mm
